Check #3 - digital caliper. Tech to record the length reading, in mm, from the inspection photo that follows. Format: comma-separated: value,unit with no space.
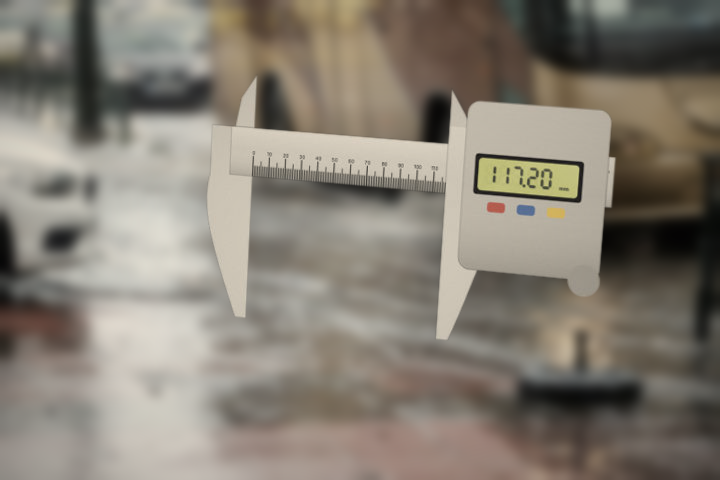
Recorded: 117.20,mm
